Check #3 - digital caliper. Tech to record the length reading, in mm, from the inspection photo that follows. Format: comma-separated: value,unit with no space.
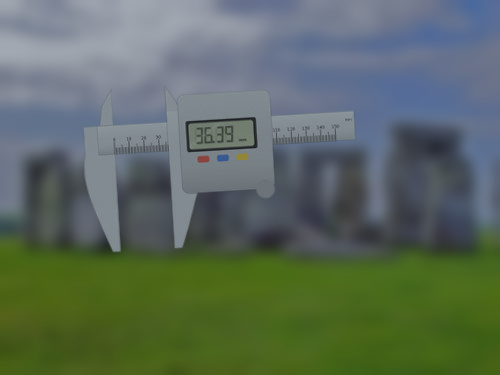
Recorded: 36.39,mm
